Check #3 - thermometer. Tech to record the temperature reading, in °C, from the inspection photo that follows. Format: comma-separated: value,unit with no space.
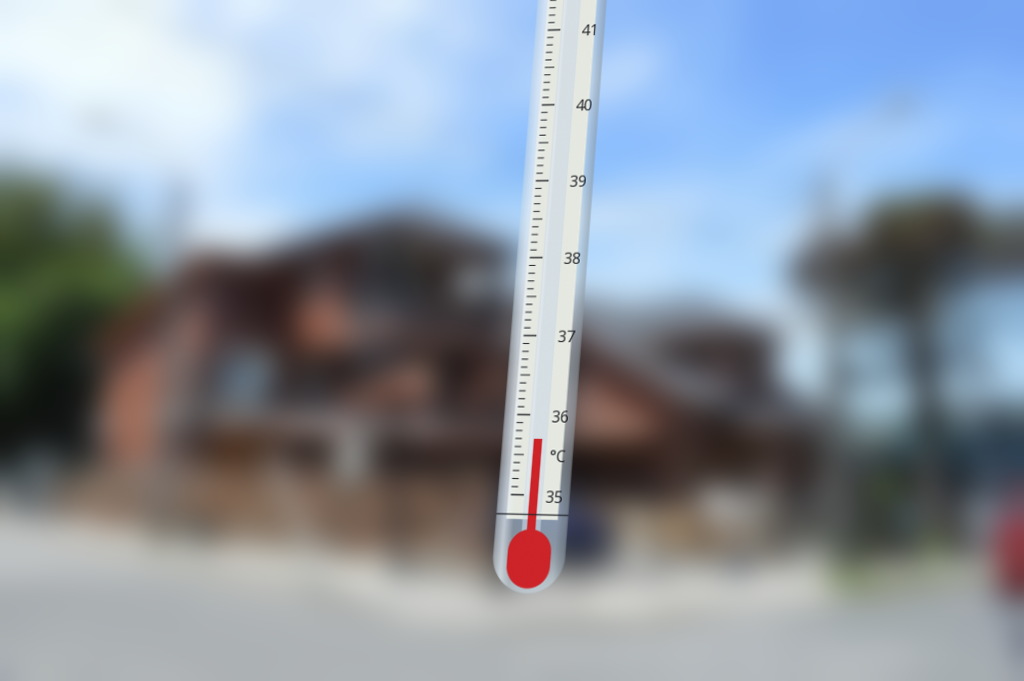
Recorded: 35.7,°C
